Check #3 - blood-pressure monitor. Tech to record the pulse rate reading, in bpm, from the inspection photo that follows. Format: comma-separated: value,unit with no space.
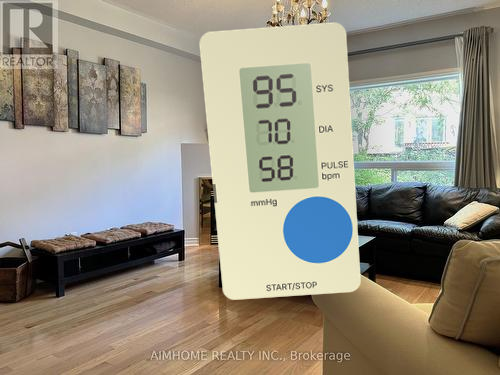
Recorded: 58,bpm
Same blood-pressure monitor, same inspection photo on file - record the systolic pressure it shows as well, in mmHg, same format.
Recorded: 95,mmHg
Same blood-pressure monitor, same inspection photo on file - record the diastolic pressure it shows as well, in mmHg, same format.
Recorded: 70,mmHg
